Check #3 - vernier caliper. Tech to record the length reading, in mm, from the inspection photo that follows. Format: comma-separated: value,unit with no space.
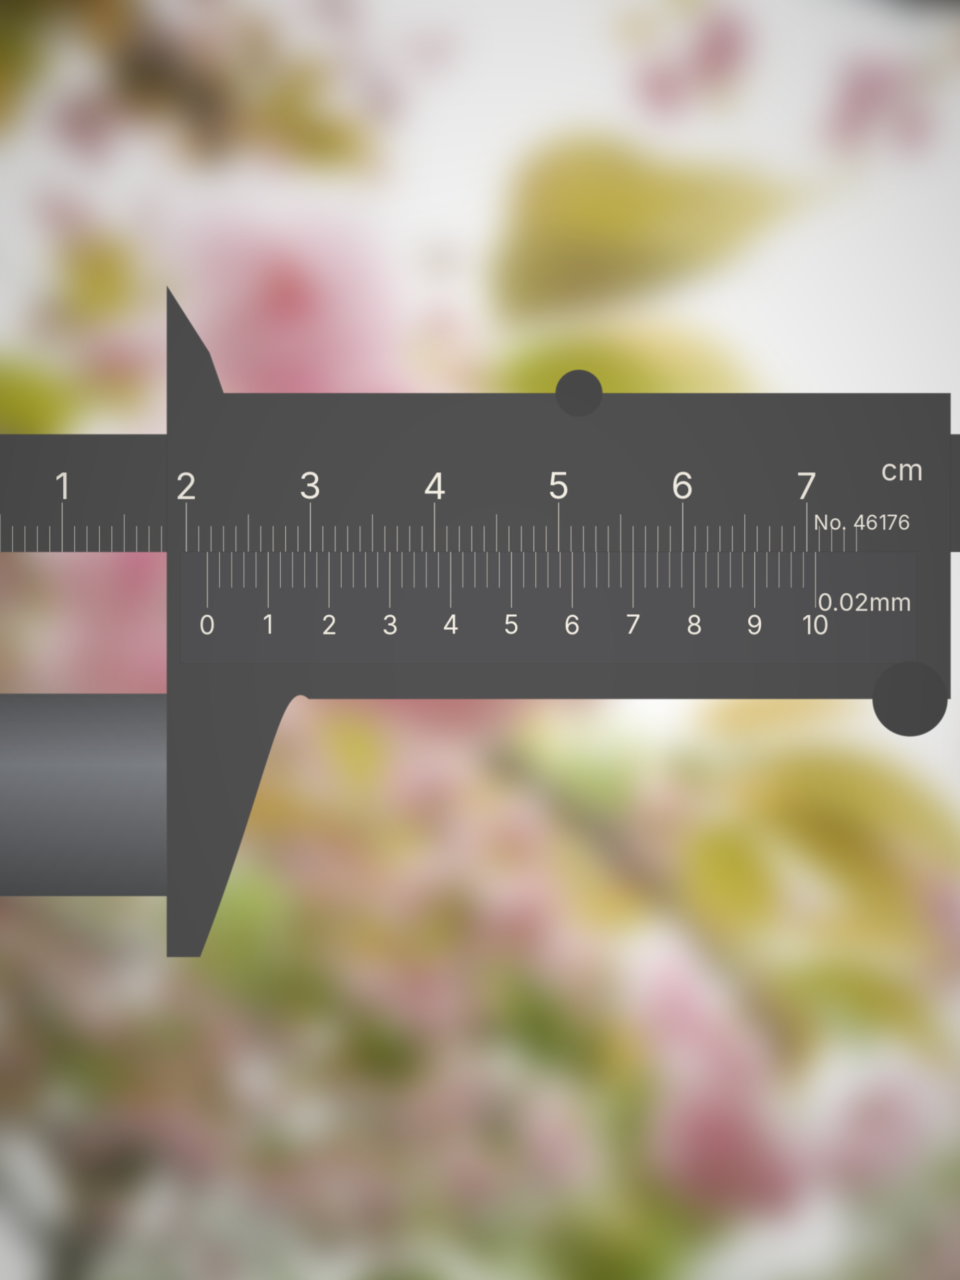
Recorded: 21.7,mm
